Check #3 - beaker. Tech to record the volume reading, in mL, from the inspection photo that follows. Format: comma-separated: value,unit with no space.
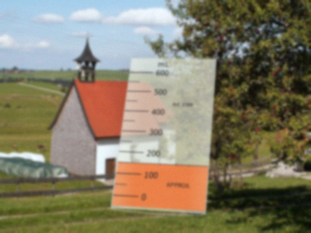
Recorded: 150,mL
